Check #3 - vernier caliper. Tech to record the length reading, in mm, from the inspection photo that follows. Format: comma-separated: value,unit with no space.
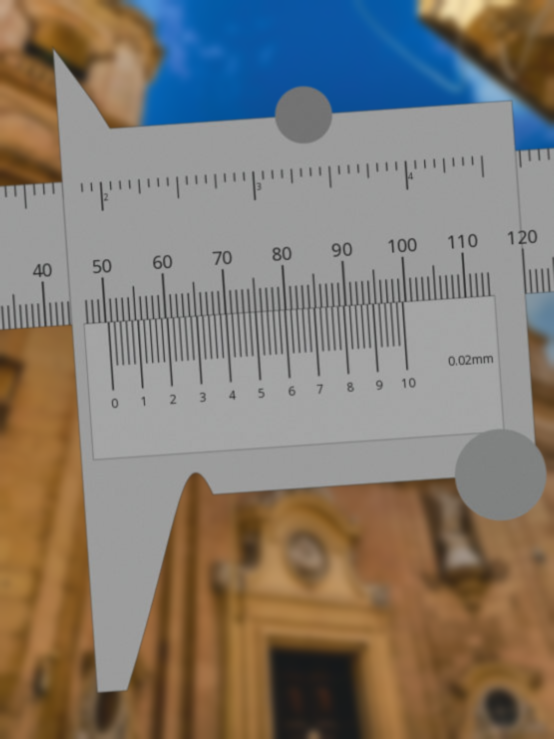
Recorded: 50.5,mm
